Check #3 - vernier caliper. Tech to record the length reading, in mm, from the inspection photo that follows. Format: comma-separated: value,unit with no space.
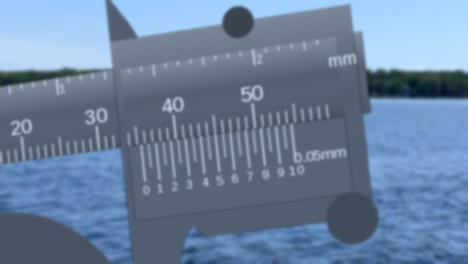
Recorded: 35.5,mm
